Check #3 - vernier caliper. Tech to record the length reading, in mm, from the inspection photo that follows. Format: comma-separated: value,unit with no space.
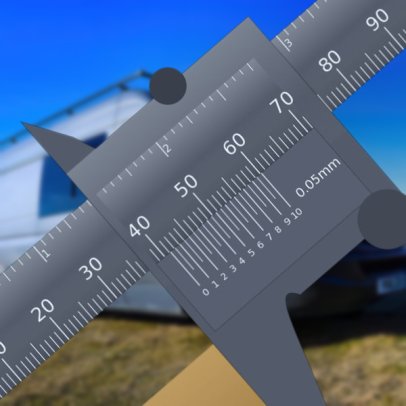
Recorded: 41.2,mm
